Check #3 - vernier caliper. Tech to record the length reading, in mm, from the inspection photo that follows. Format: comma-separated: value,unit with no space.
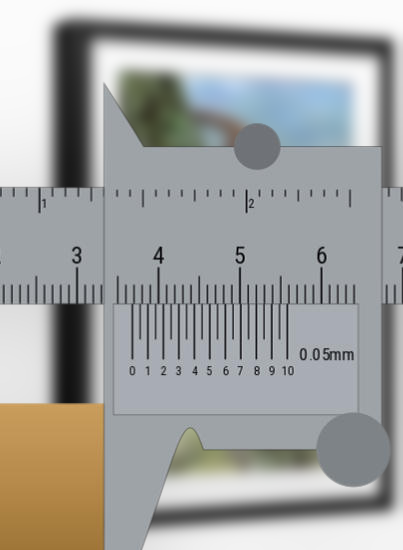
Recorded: 36.8,mm
